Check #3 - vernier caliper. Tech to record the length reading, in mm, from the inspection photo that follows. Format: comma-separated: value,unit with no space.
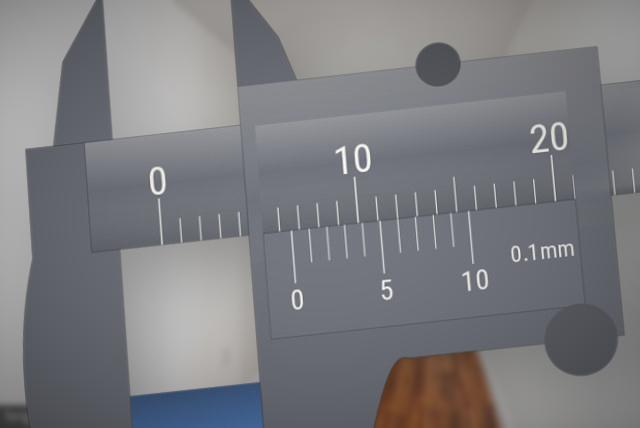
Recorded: 6.6,mm
